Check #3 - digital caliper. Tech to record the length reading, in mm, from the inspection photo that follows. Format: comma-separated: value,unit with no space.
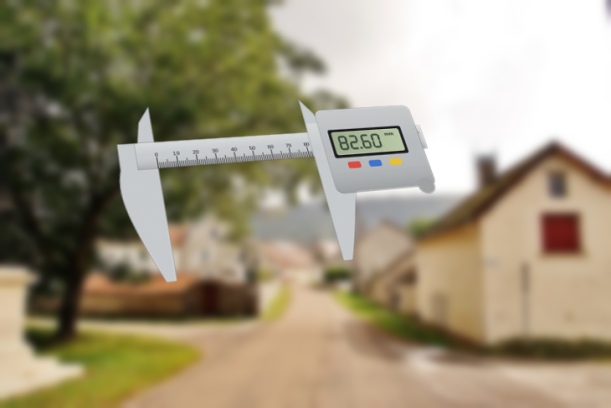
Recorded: 82.60,mm
